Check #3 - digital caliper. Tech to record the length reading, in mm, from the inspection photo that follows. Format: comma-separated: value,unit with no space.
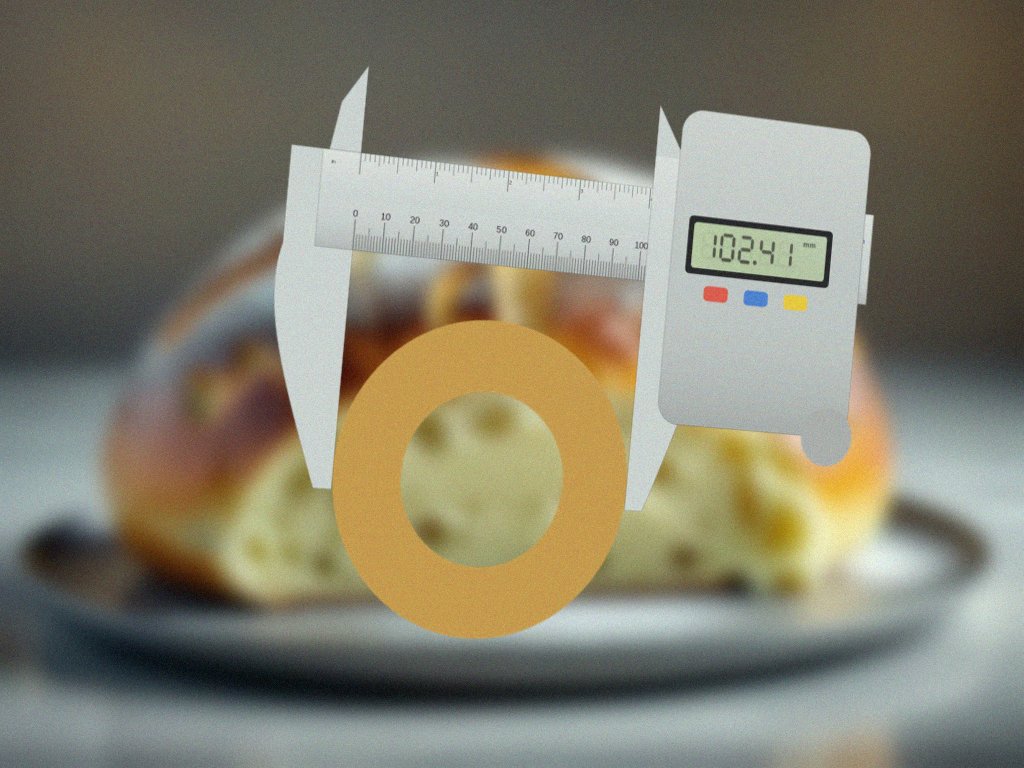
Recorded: 102.41,mm
